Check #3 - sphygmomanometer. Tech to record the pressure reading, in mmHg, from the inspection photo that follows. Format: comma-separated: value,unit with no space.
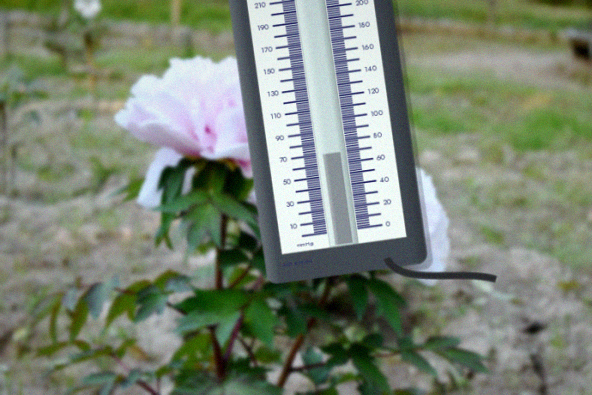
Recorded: 70,mmHg
